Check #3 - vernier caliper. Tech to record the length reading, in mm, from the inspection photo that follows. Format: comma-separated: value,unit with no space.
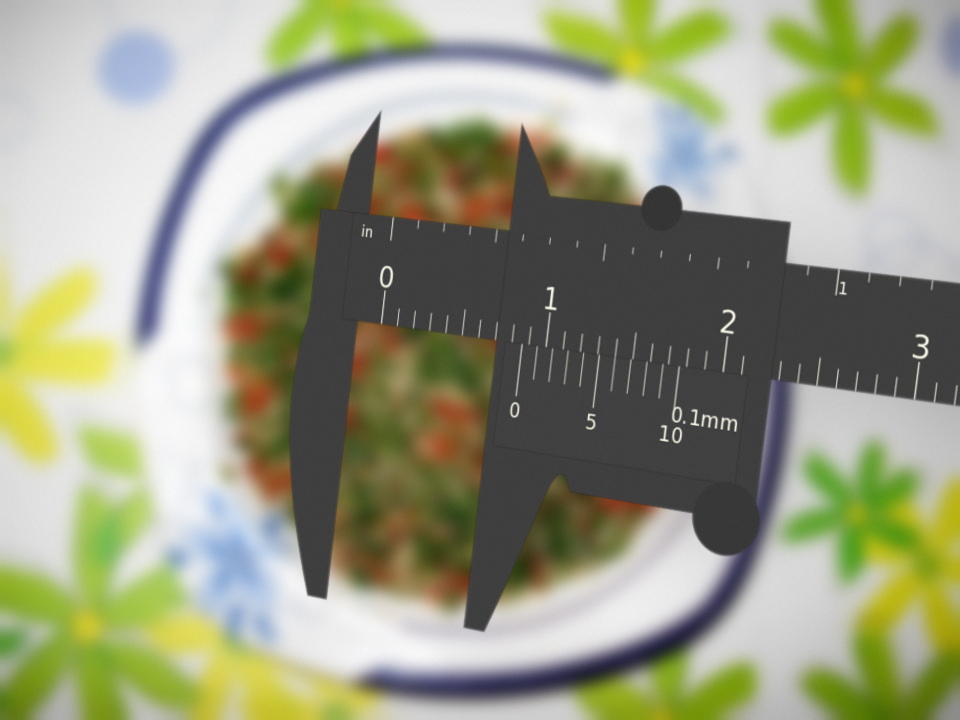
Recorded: 8.6,mm
